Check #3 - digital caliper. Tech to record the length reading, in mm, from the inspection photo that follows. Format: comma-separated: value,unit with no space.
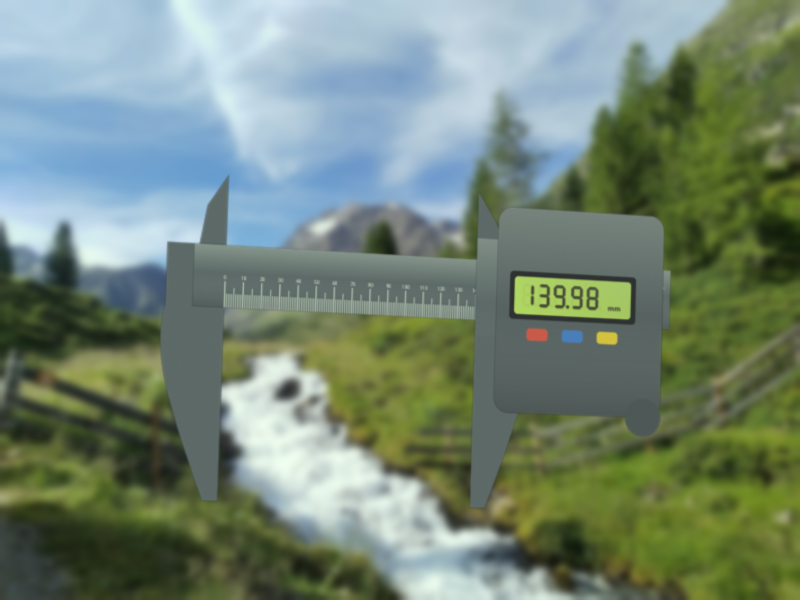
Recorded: 139.98,mm
